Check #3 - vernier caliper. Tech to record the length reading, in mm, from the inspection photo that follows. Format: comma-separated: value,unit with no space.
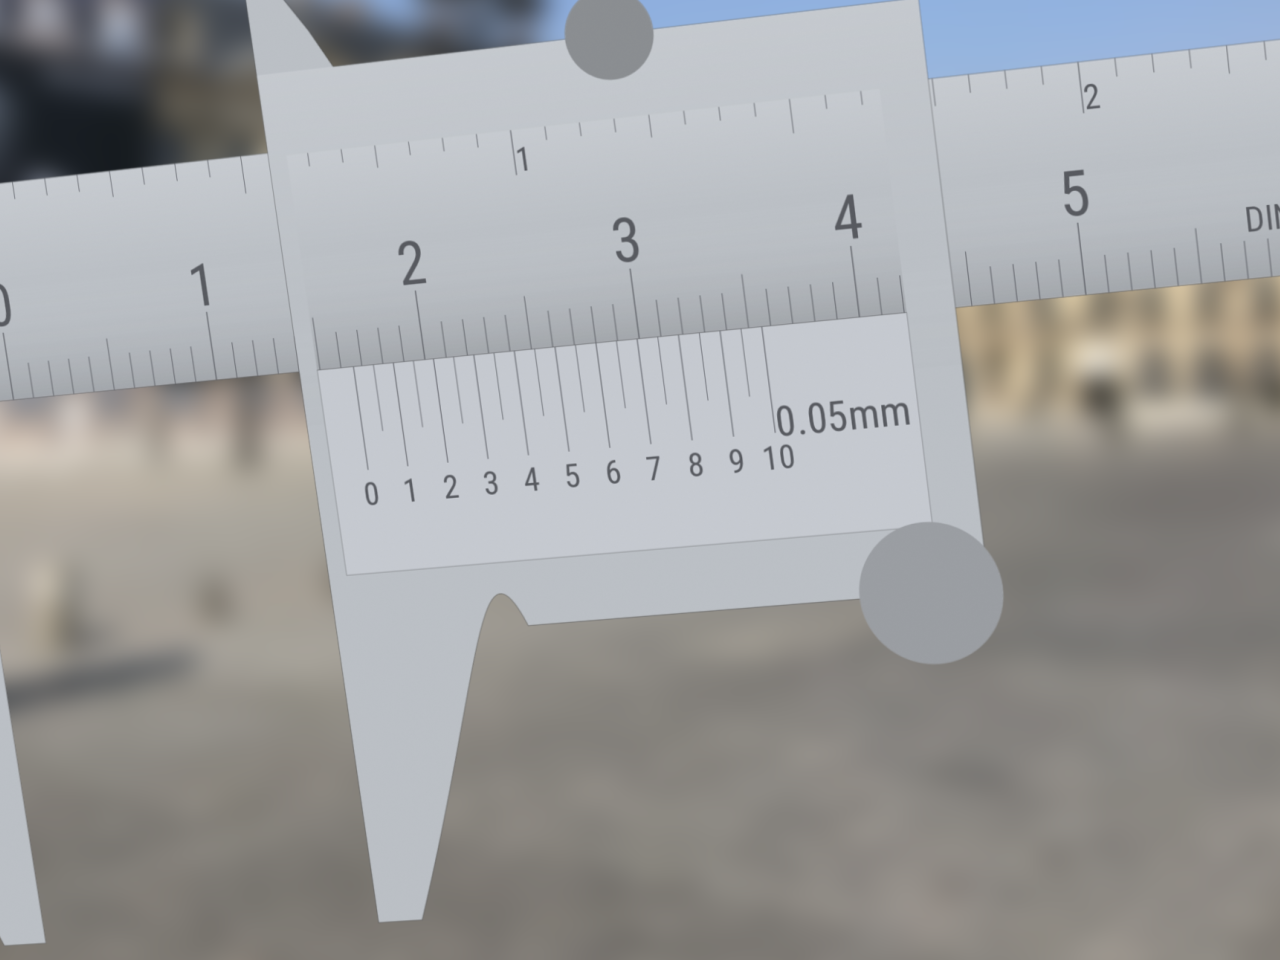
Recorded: 16.6,mm
